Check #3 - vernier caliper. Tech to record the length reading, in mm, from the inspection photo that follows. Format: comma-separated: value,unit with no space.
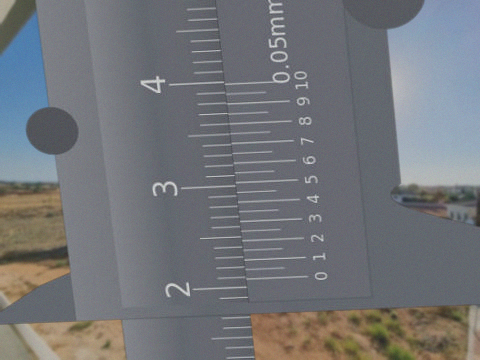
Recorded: 20.8,mm
